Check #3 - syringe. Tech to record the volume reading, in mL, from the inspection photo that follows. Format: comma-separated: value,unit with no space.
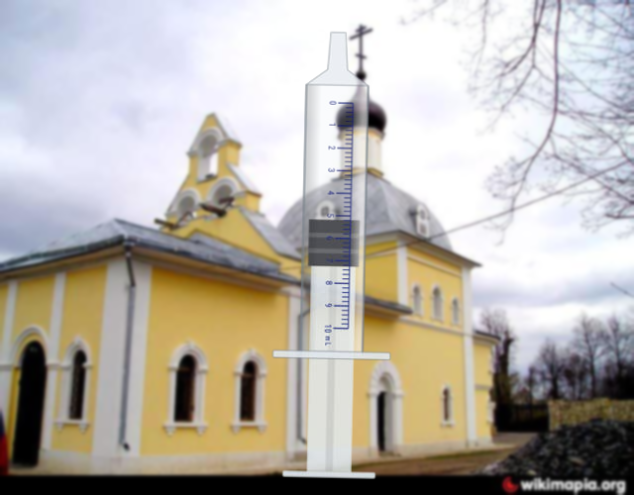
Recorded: 5.2,mL
